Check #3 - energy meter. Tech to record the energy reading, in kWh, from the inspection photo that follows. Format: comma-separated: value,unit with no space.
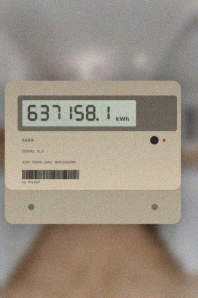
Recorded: 637158.1,kWh
